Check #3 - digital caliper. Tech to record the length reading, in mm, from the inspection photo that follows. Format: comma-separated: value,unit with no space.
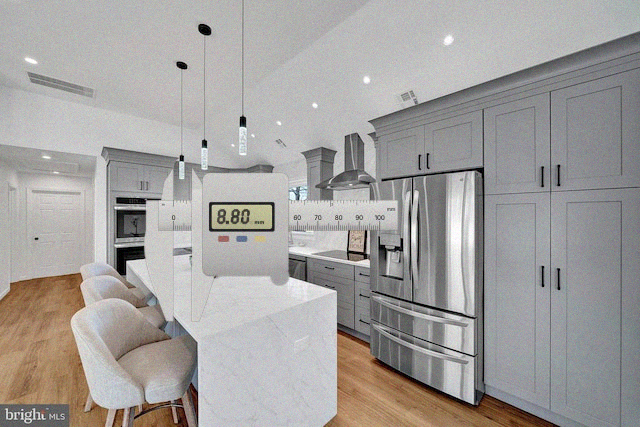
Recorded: 8.80,mm
